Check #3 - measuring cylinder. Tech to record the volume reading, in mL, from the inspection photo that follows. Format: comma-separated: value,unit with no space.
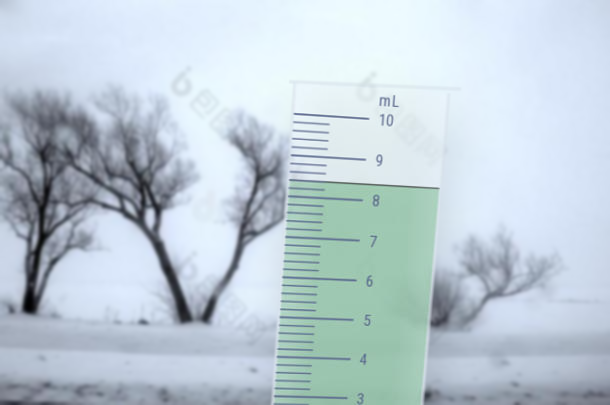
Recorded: 8.4,mL
